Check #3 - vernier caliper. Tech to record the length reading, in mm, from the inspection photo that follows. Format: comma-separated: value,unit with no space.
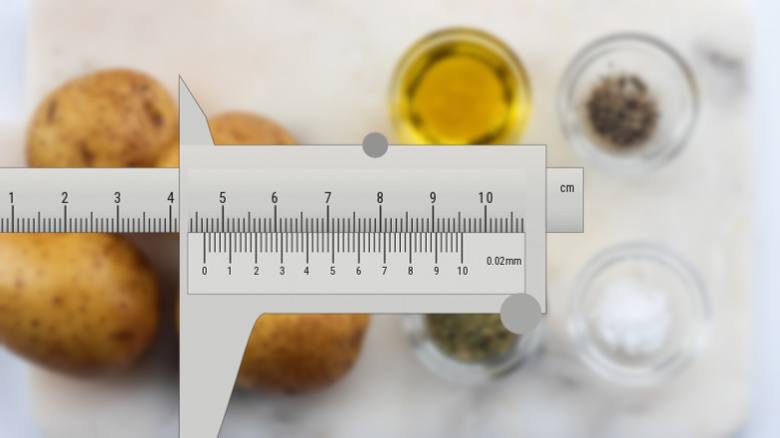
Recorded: 46.5,mm
